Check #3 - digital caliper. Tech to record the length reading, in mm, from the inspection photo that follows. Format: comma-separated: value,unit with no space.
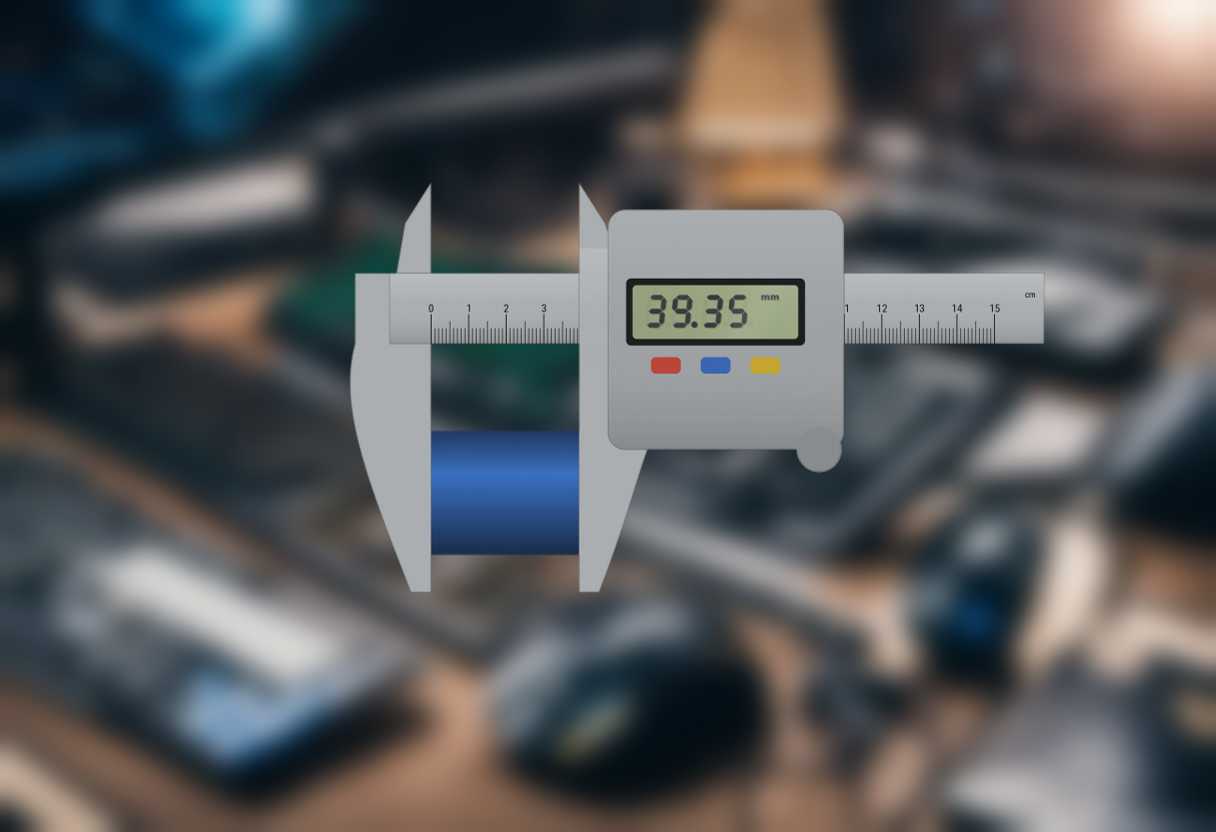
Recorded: 39.35,mm
